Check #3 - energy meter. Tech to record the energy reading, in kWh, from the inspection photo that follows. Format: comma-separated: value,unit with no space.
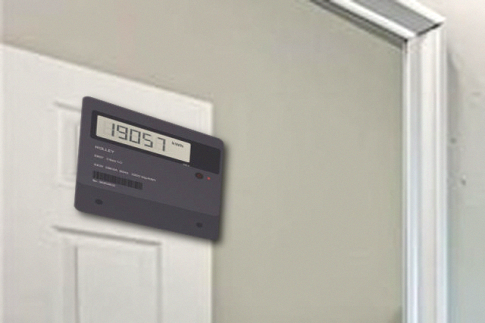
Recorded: 19057,kWh
